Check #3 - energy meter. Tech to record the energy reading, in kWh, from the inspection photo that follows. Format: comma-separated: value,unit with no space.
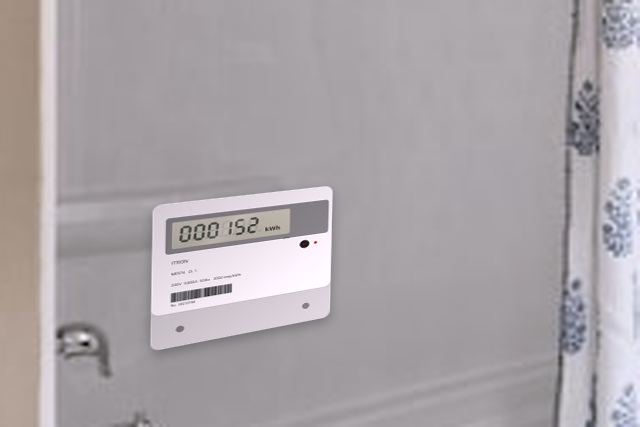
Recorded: 152,kWh
